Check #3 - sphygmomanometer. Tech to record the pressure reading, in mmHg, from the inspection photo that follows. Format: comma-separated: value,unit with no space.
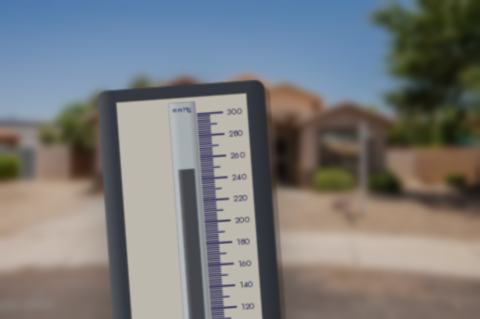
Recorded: 250,mmHg
